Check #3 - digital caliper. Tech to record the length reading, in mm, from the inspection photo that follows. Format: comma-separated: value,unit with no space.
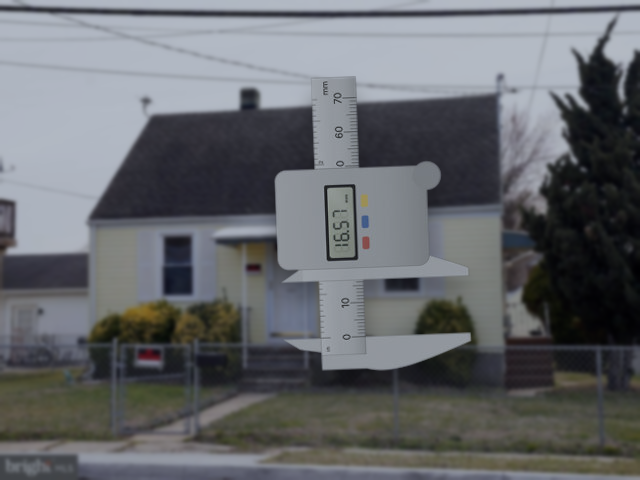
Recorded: 16.57,mm
